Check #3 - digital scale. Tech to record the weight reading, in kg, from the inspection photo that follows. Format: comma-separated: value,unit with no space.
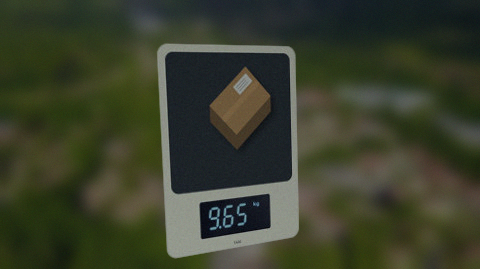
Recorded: 9.65,kg
